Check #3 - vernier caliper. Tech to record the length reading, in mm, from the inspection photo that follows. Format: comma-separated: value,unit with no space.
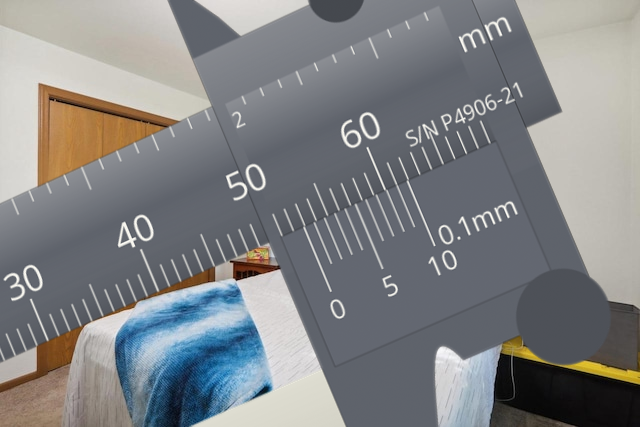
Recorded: 52.9,mm
